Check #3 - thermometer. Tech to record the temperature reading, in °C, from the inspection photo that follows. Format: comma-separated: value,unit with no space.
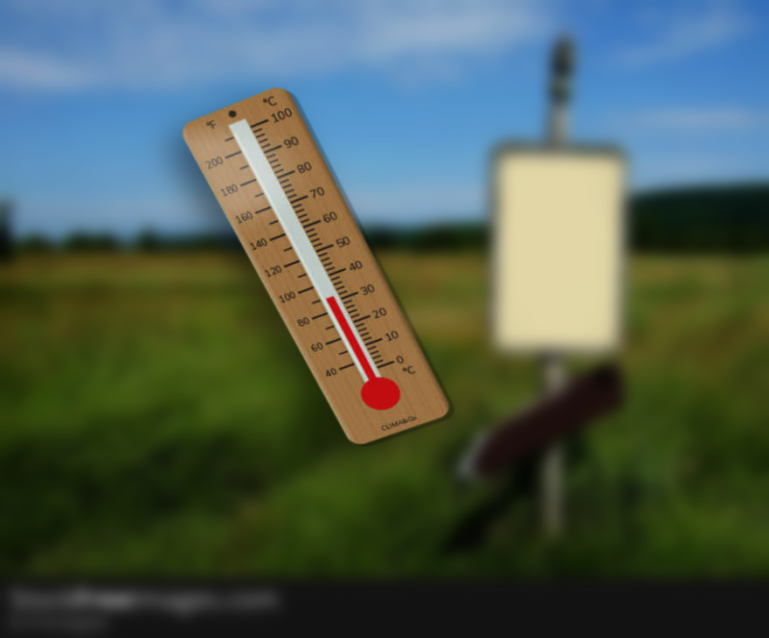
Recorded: 32,°C
